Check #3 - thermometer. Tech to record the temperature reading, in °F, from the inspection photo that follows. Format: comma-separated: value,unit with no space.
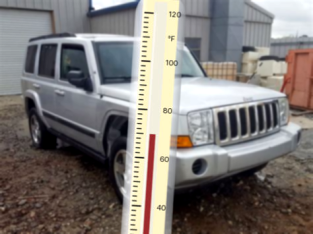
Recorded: 70,°F
